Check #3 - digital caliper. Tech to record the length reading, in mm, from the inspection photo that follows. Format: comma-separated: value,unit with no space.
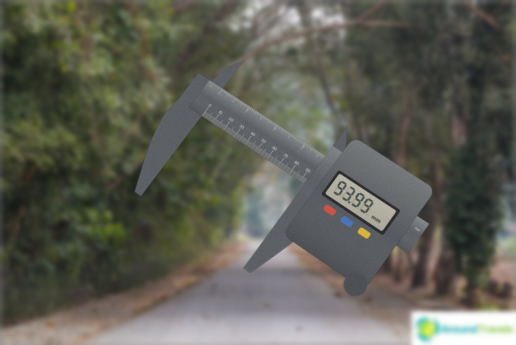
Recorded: 93.99,mm
